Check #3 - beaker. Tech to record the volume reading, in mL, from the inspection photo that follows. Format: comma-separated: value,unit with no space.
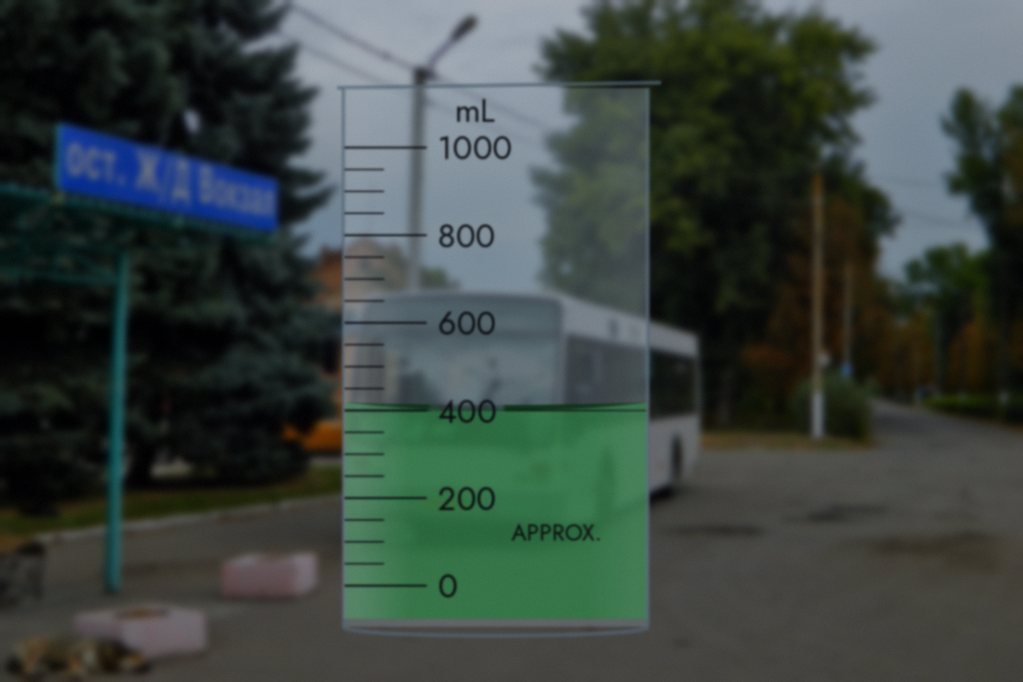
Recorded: 400,mL
